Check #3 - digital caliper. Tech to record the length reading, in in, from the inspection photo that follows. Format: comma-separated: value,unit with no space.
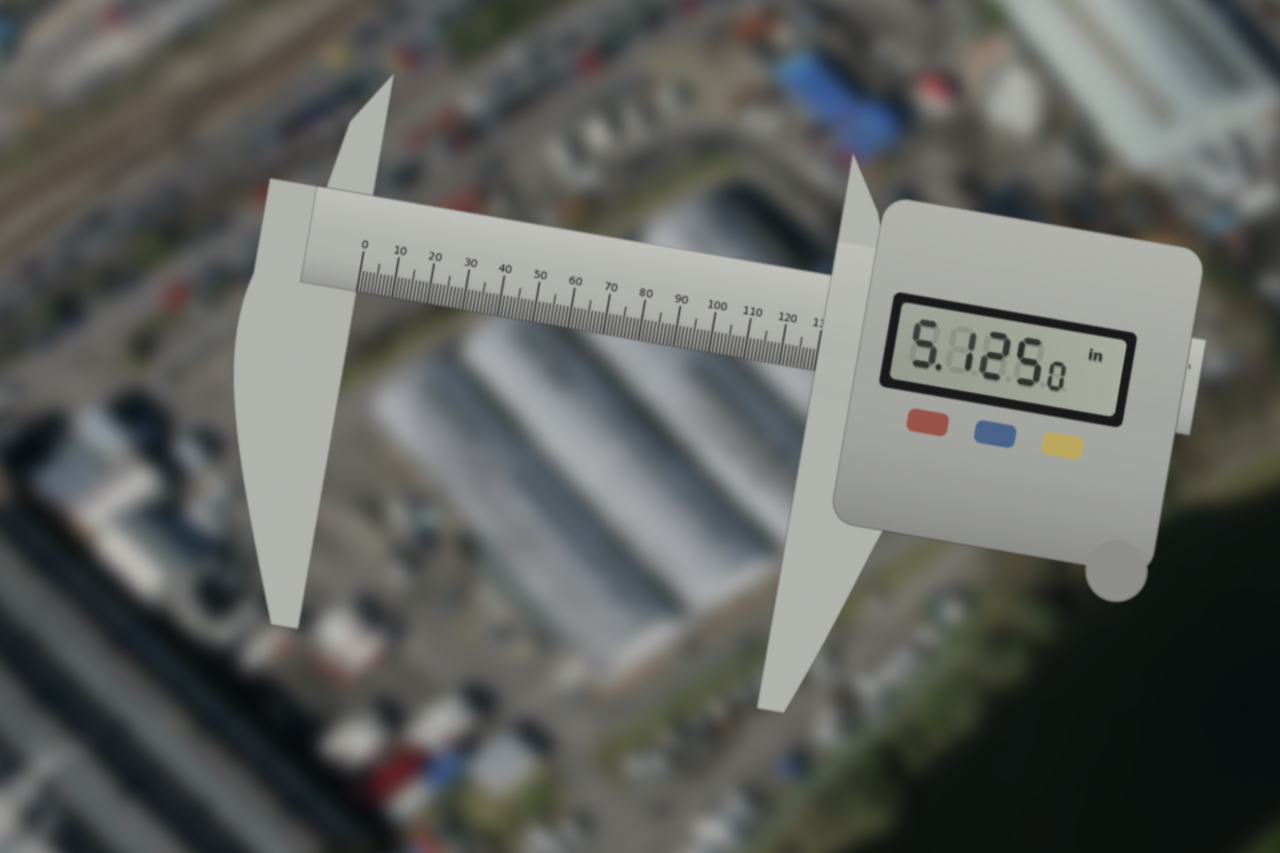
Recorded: 5.1250,in
